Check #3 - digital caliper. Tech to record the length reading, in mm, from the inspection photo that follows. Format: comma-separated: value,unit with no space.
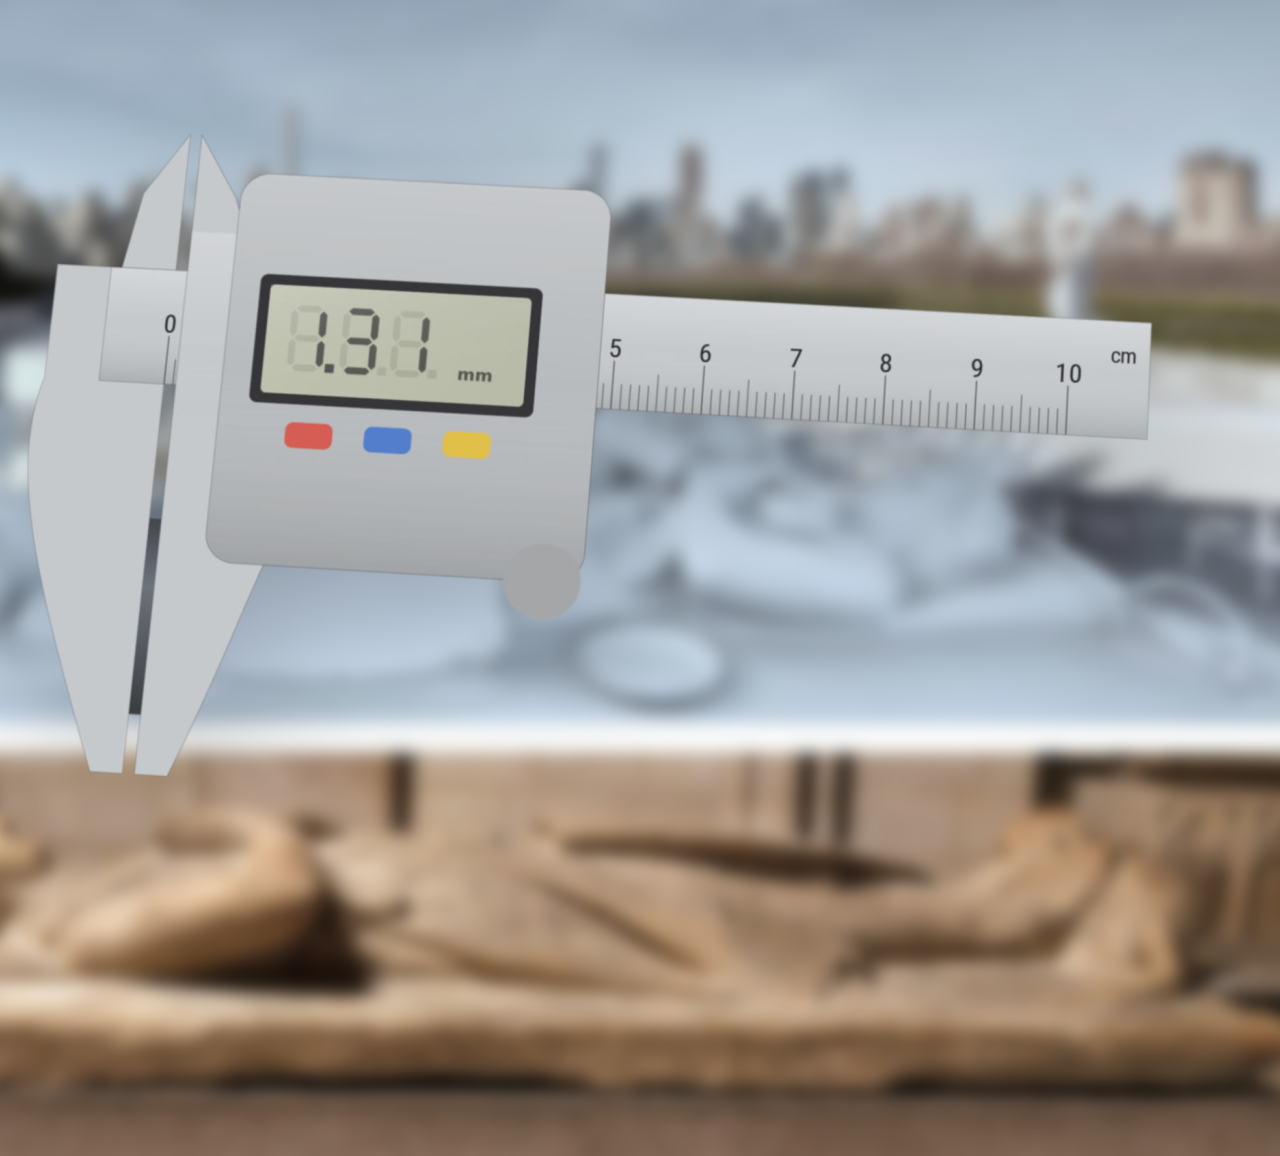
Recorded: 1.31,mm
